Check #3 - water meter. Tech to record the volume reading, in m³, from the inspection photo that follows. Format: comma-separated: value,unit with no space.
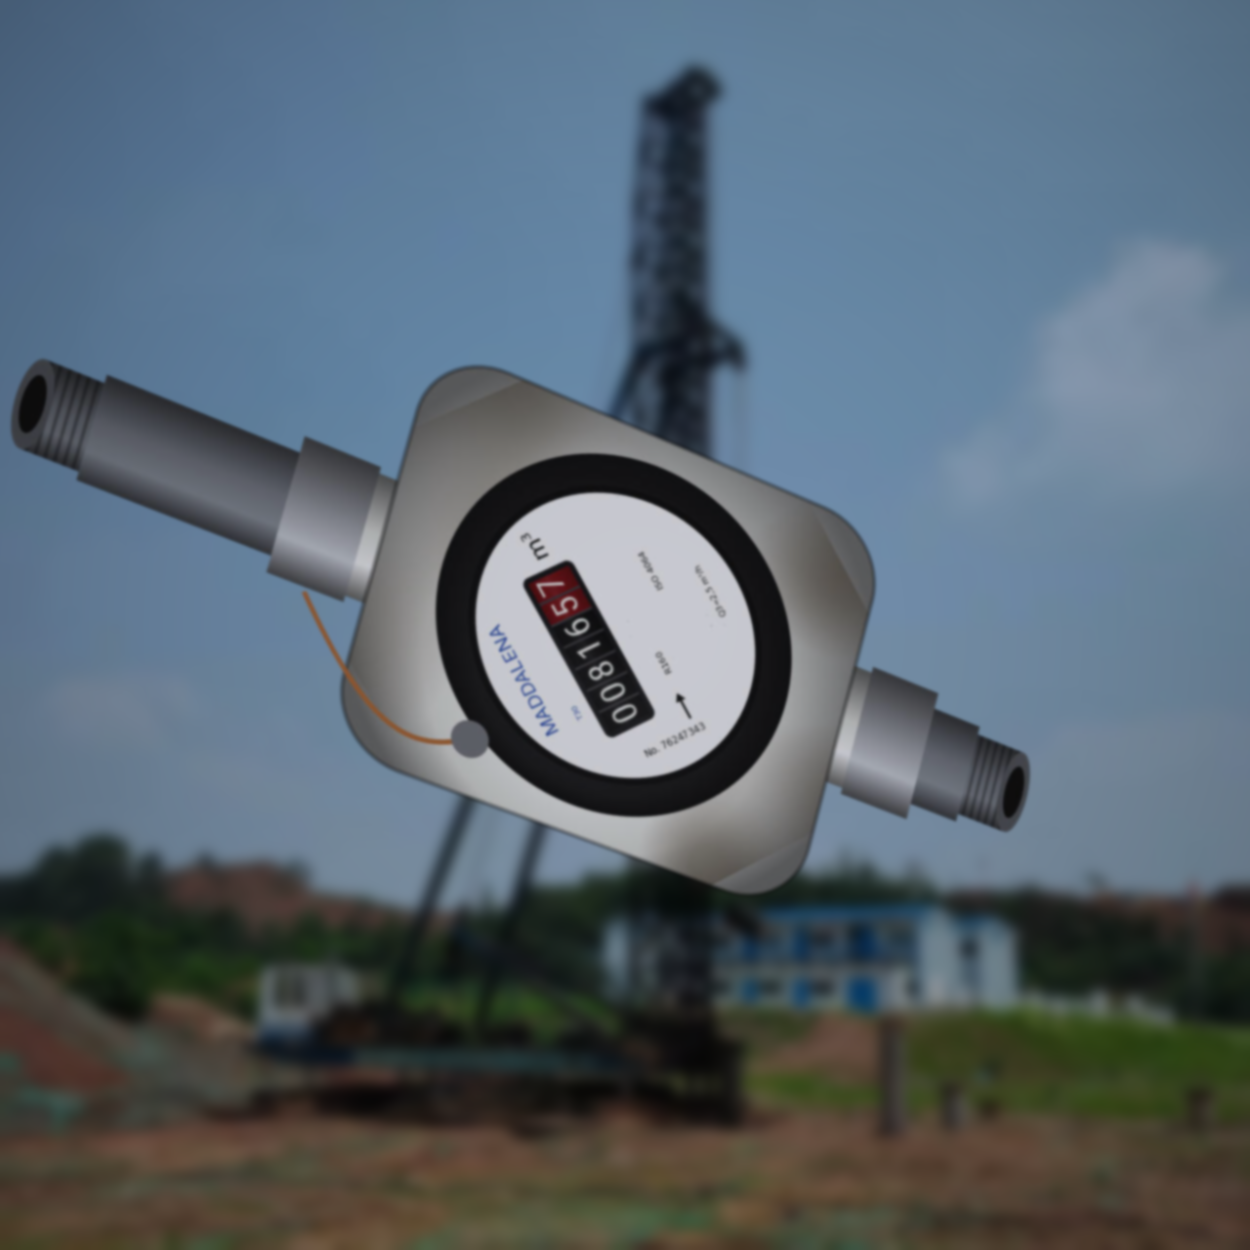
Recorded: 816.57,m³
